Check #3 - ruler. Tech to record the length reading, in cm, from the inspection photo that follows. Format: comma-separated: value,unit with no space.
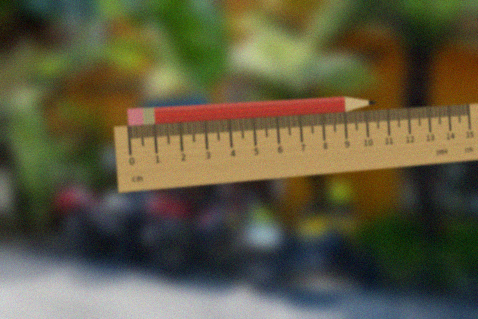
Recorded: 10.5,cm
